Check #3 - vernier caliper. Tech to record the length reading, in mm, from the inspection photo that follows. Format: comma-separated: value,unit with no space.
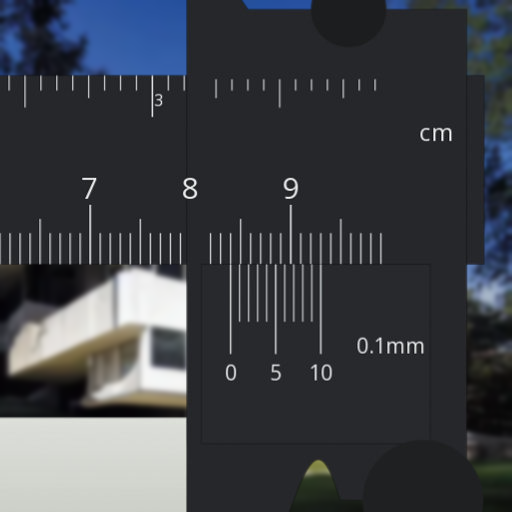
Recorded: 84.0,mm
